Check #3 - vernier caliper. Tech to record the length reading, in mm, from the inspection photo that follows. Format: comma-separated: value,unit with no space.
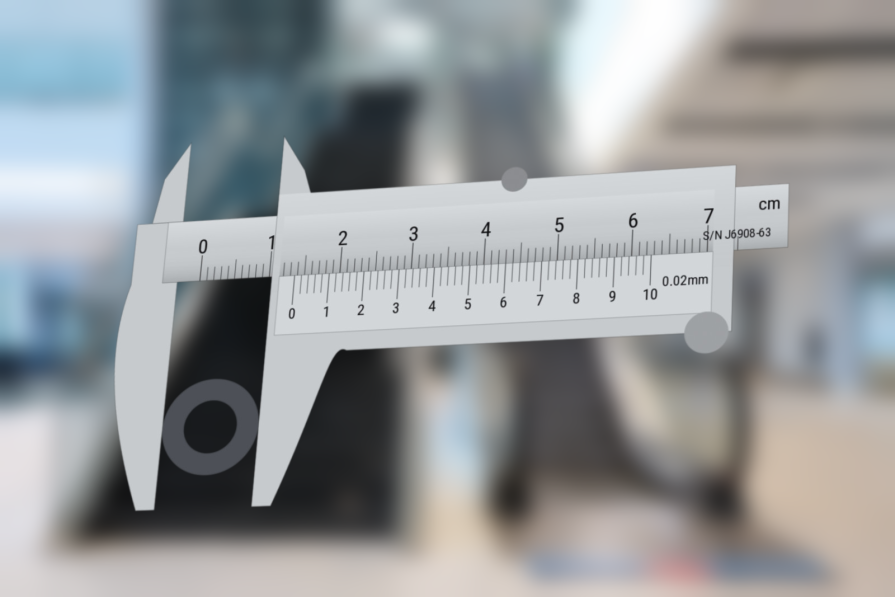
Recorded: 13.6,mm
